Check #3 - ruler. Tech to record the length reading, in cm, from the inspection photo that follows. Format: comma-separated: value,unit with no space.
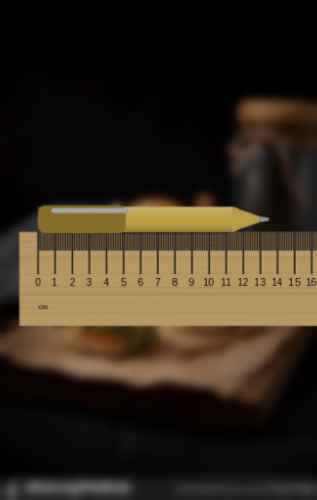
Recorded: 13.5,cm
